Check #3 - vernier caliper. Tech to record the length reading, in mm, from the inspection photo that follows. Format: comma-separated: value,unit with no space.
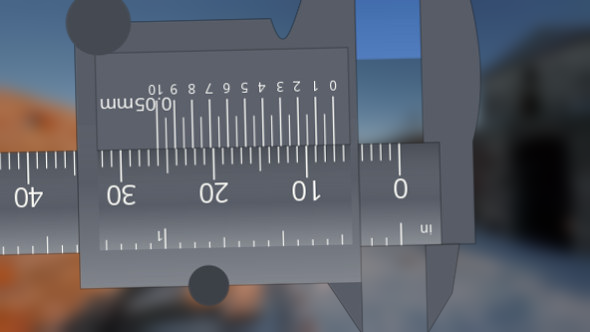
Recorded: 7.0,mm
